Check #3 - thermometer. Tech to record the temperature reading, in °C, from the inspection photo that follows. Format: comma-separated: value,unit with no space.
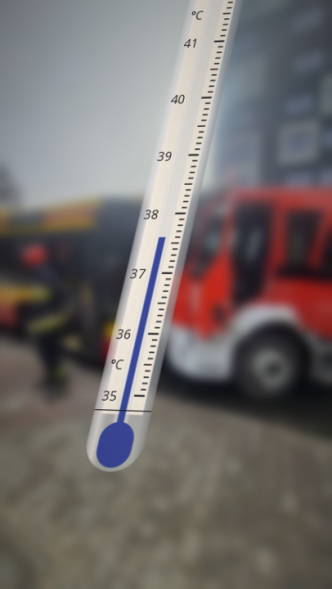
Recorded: 37.6,°C
